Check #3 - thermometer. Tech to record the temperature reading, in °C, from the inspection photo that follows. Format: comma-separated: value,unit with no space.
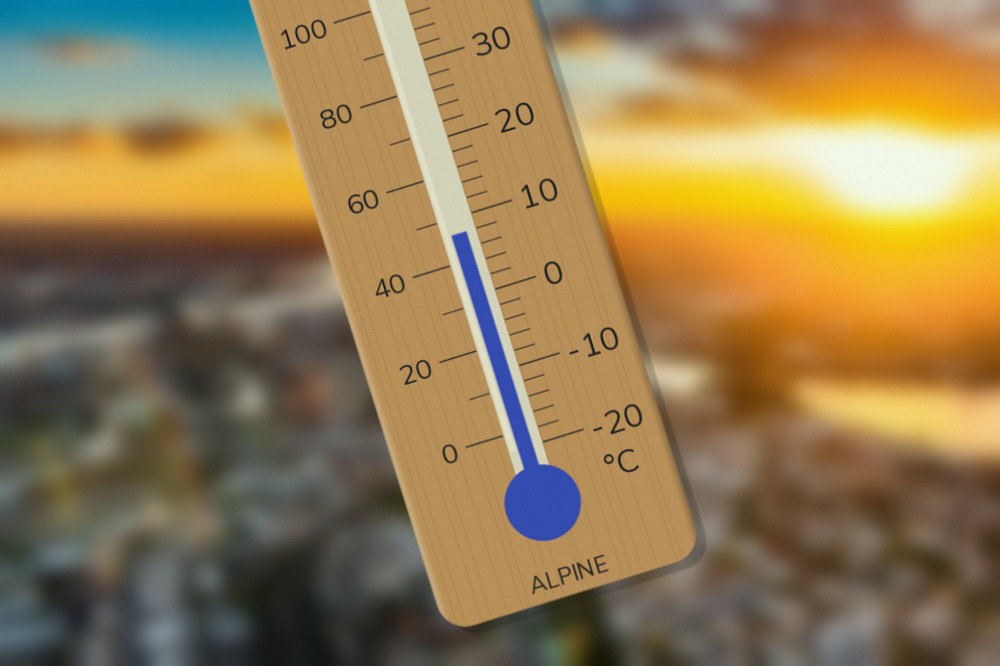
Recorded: 8,°C
